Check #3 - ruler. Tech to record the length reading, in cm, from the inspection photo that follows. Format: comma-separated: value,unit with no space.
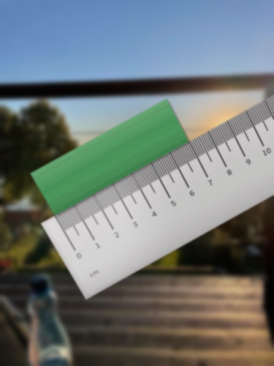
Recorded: 7,cm
